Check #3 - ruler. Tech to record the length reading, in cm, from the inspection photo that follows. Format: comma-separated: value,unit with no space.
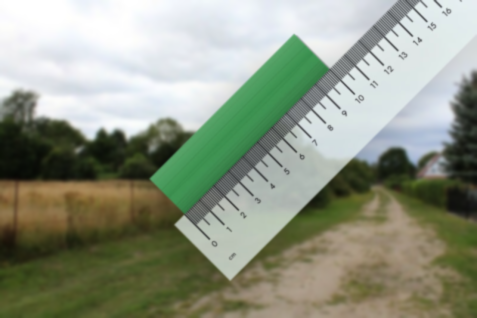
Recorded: 10,cm
